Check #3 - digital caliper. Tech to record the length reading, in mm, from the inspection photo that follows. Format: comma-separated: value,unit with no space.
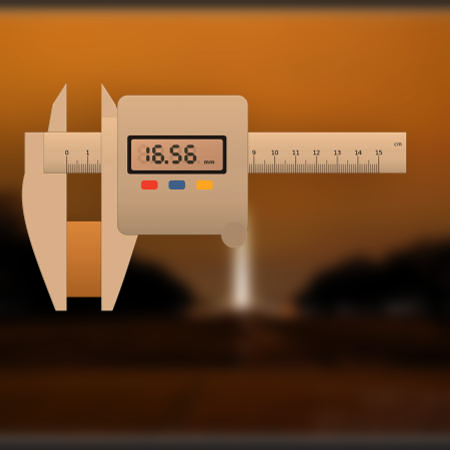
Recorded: 16.56,mm
